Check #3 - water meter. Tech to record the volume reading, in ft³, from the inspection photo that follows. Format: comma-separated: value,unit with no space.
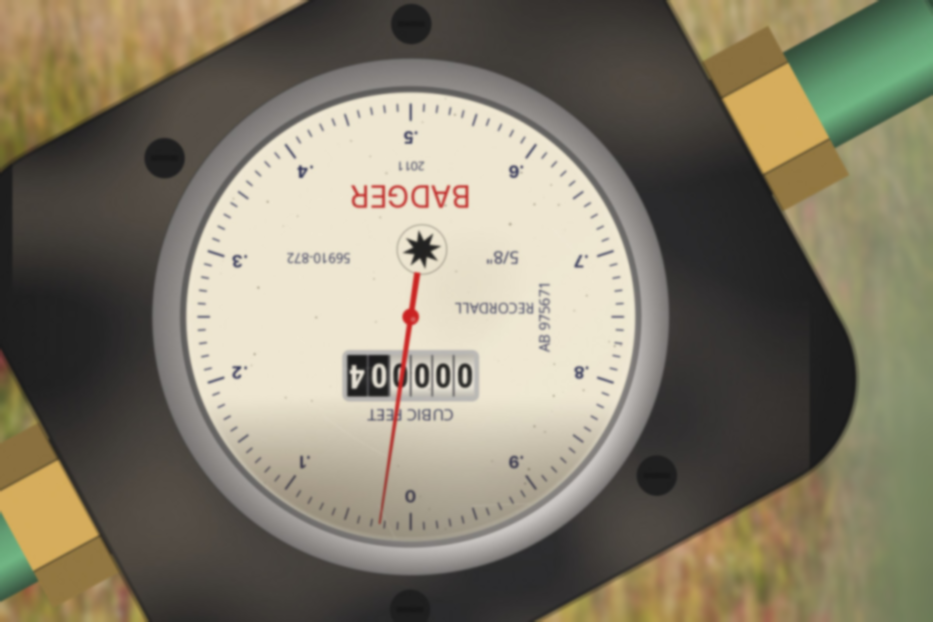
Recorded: 4.02,ft³
